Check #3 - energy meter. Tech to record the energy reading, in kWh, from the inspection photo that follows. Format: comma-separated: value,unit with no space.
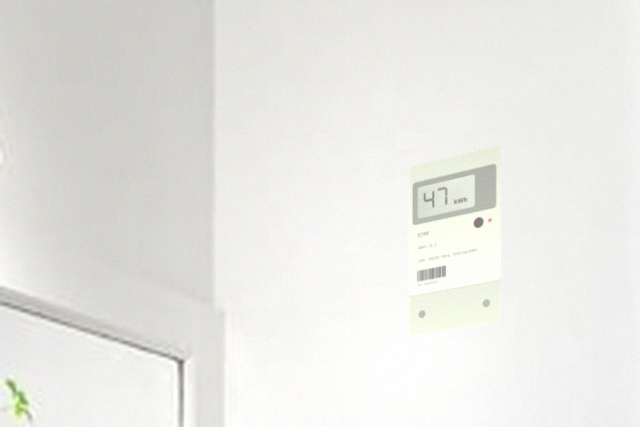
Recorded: 47,kWh
